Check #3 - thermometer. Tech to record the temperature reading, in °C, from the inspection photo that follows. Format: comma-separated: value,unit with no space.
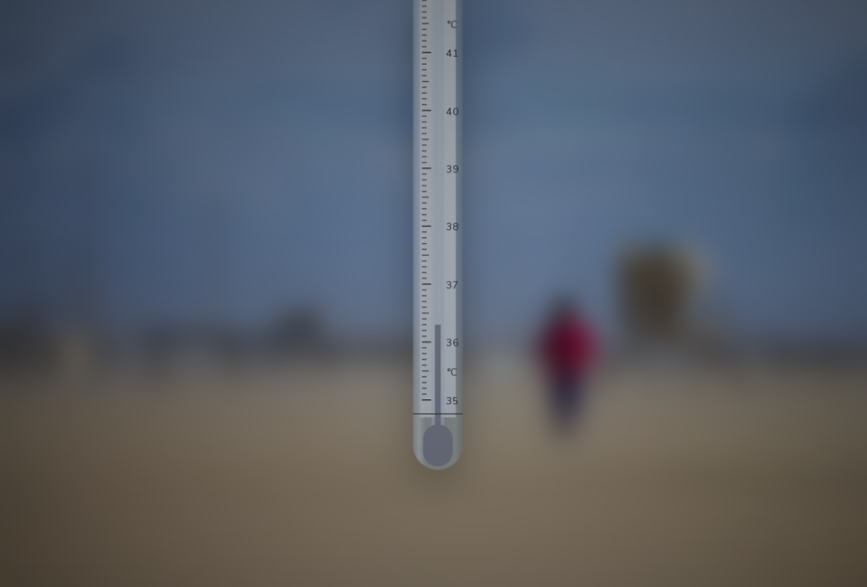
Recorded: 36.3,°C
